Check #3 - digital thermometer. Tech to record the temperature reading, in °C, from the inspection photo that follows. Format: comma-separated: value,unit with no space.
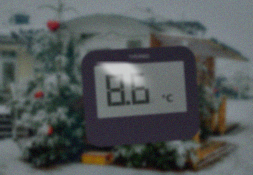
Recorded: 8.6,°C
